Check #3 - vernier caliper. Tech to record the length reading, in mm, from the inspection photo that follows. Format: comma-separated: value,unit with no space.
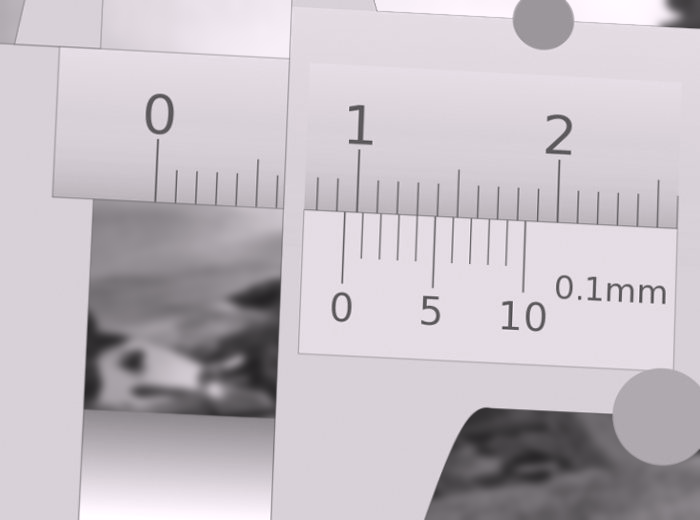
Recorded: 9.4,mm
